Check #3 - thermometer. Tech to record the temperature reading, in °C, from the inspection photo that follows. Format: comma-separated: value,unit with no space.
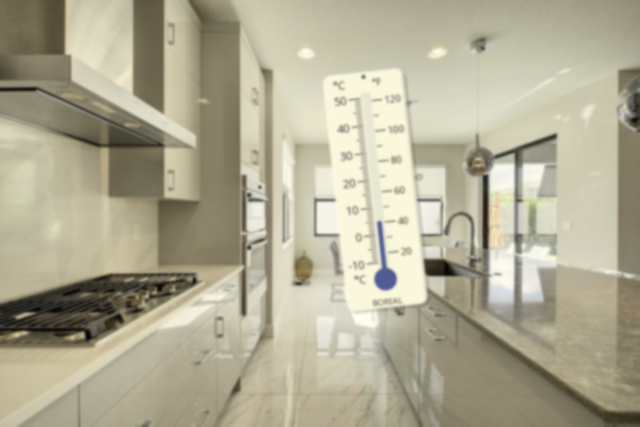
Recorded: 5,°C
